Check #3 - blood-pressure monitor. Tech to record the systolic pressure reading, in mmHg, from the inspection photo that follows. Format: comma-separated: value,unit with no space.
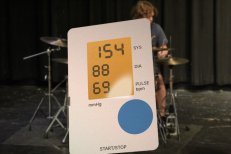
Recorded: 154,mmHg
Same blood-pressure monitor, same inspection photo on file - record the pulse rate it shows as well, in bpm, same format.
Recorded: 69,bpm
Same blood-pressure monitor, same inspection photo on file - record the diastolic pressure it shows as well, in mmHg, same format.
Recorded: 88,mmHg
